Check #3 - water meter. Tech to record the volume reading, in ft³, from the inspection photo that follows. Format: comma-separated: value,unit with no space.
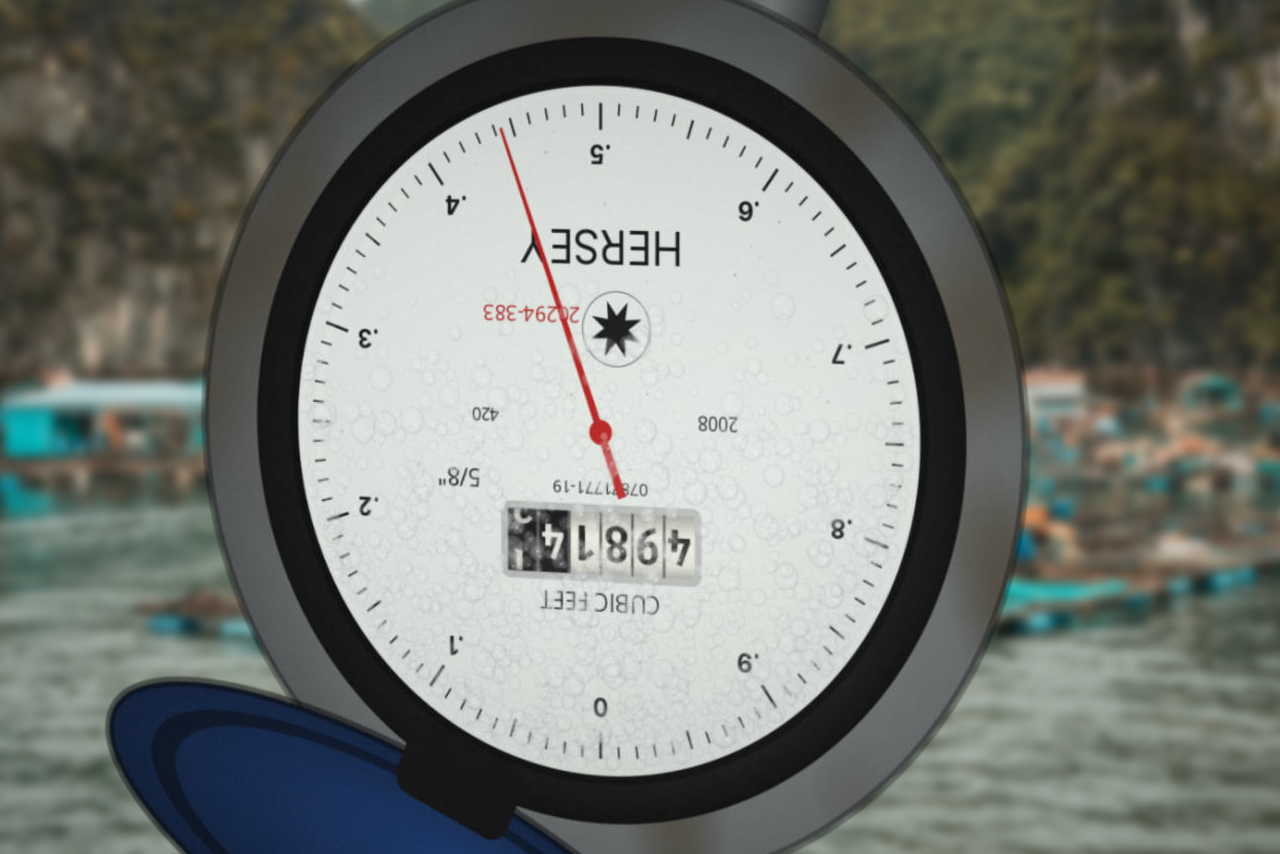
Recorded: 498141.44,ft³
